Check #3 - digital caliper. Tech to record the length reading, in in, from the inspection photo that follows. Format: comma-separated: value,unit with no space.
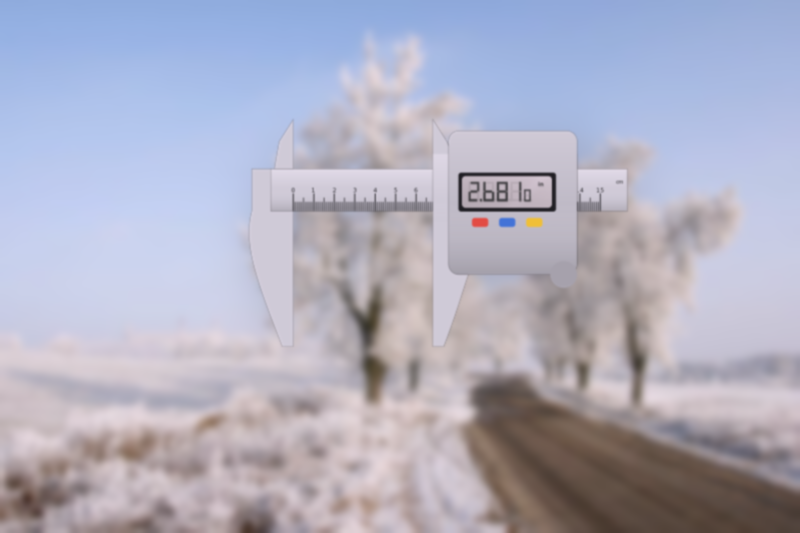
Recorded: 2.6810,in
